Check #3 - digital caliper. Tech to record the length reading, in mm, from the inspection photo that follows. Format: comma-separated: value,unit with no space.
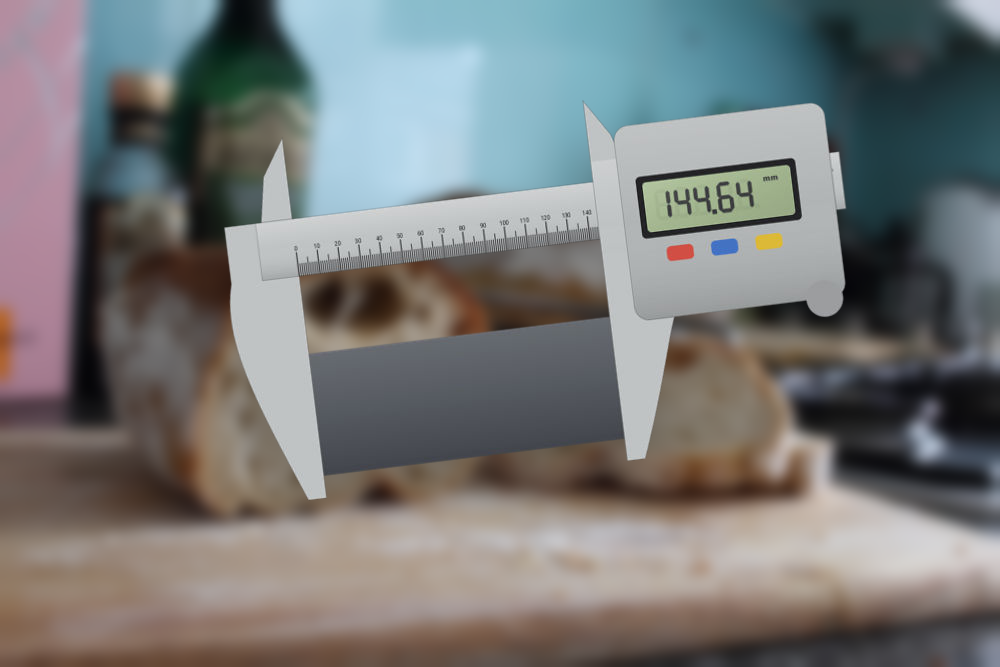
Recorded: 144.64,mm
